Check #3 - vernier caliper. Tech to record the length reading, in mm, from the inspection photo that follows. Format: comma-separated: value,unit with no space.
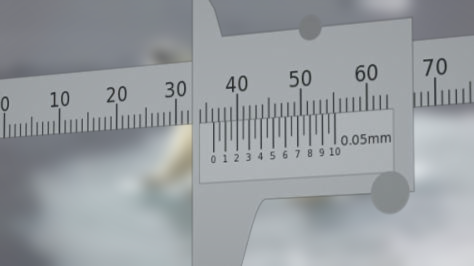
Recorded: 36.2,mm
